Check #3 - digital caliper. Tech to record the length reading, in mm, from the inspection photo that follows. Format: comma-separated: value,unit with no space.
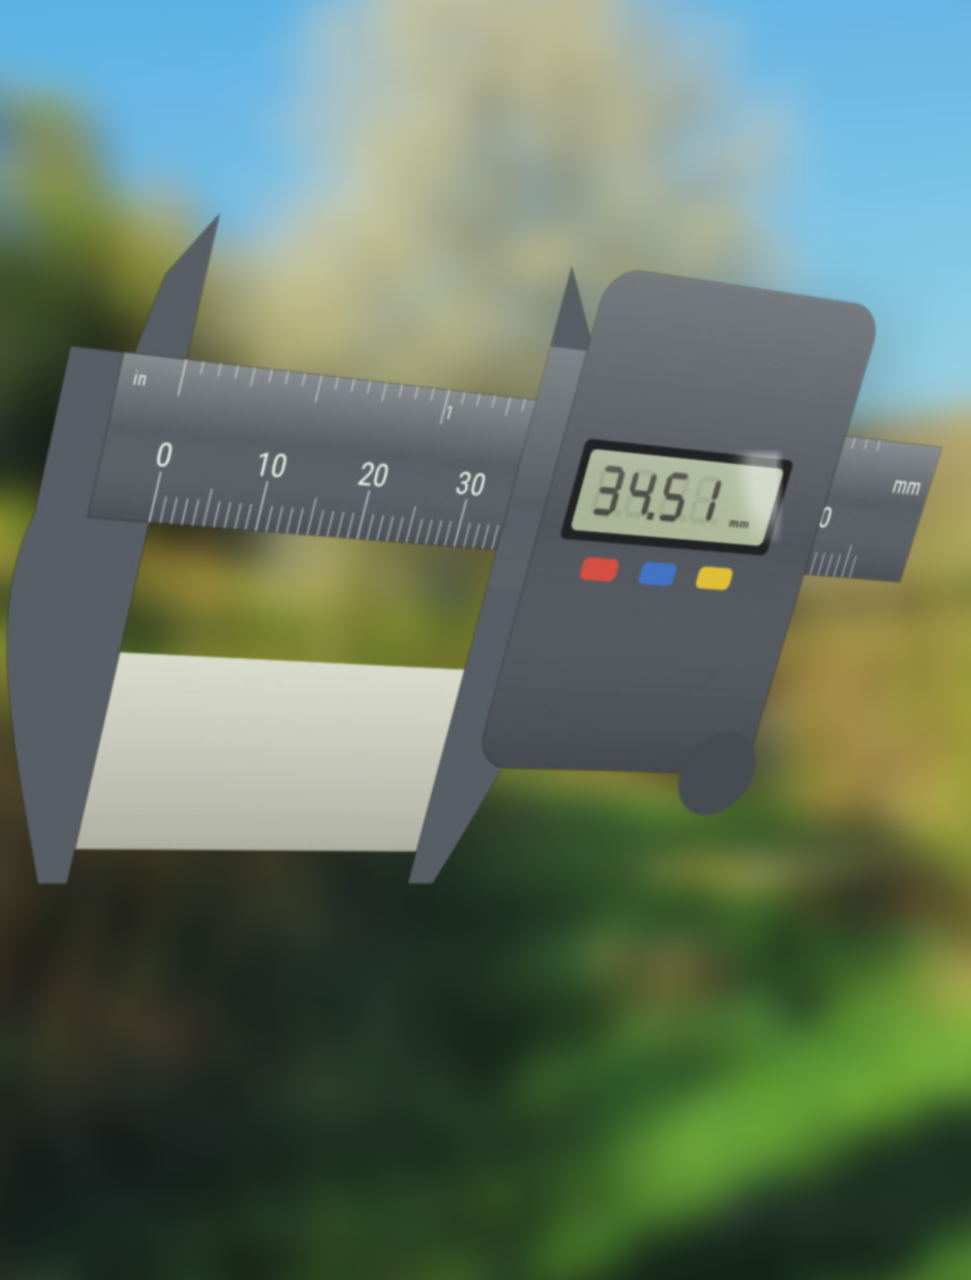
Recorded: 34.51,mm
